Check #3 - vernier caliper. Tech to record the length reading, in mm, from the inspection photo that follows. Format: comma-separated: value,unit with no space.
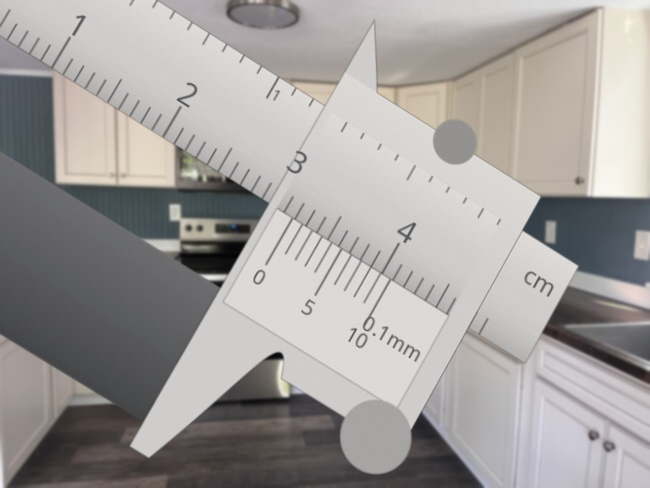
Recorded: 31.8,mm
